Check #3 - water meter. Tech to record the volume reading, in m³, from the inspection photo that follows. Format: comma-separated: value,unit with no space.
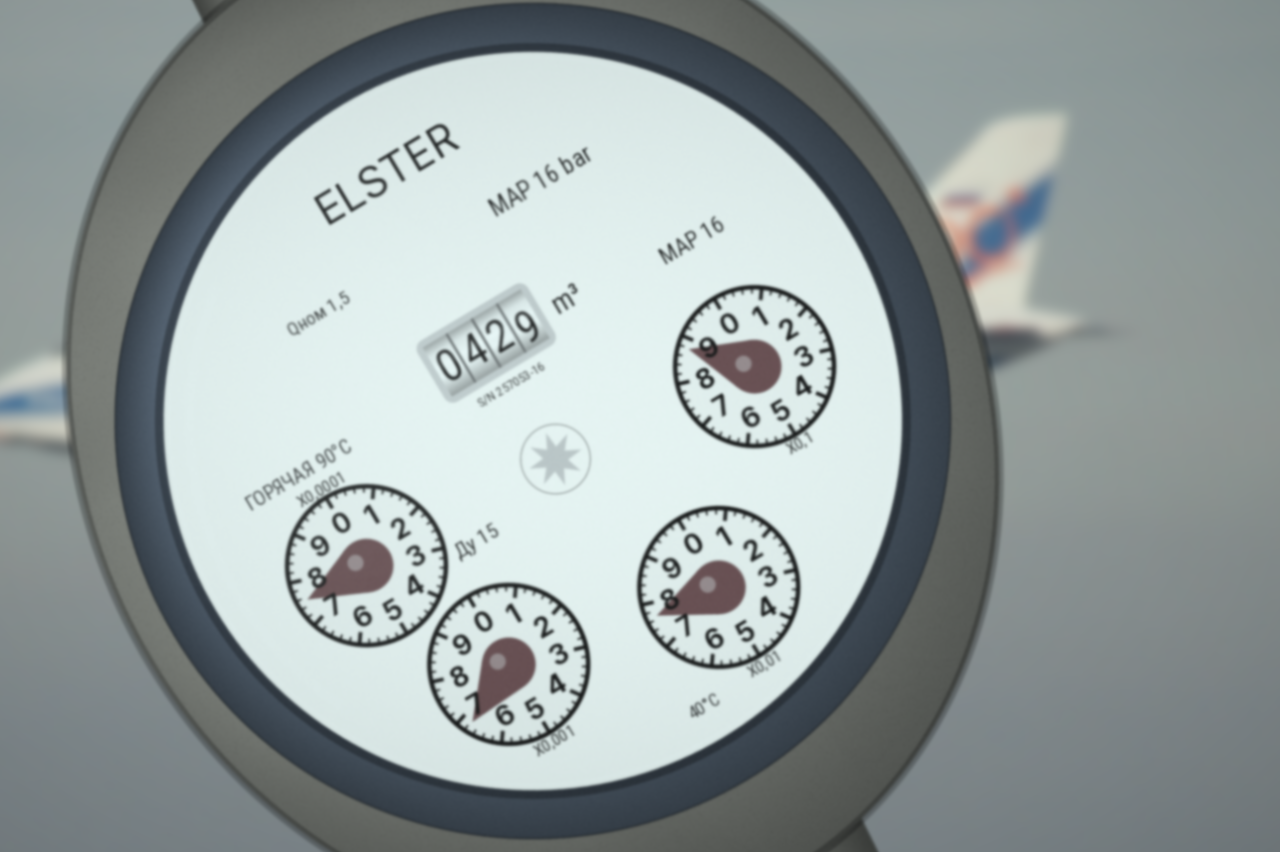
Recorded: 428.8767,m³
